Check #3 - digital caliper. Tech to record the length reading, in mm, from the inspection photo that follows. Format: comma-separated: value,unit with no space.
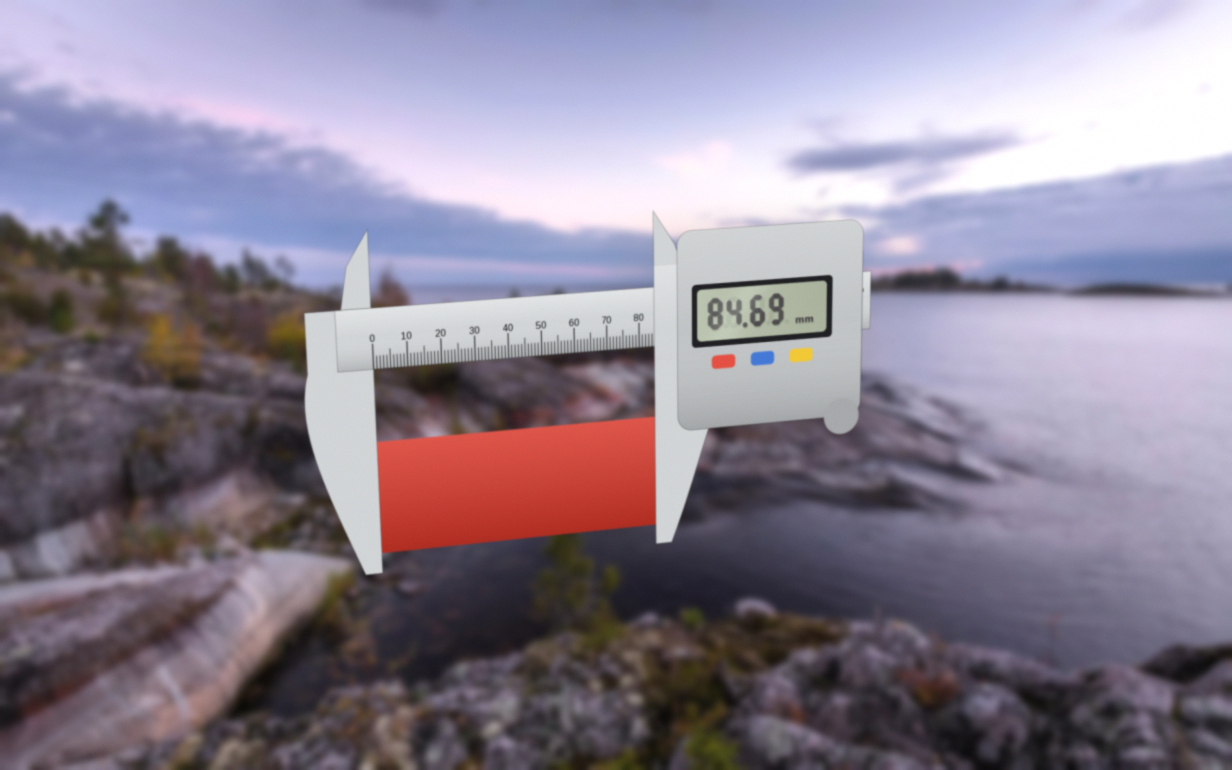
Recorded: 84.69,mm
